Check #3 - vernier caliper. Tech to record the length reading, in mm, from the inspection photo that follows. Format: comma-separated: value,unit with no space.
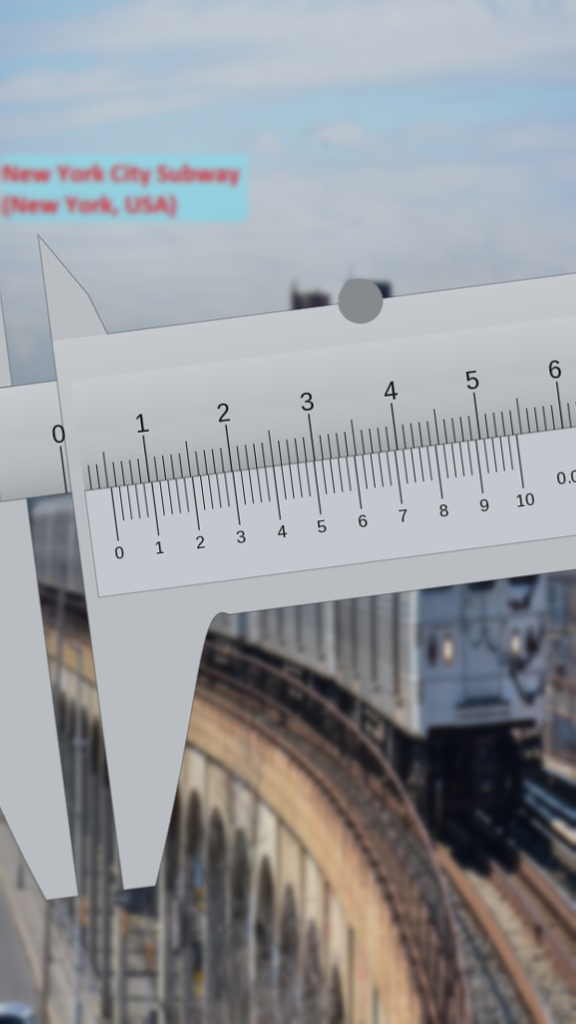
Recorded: 5.4,mm
